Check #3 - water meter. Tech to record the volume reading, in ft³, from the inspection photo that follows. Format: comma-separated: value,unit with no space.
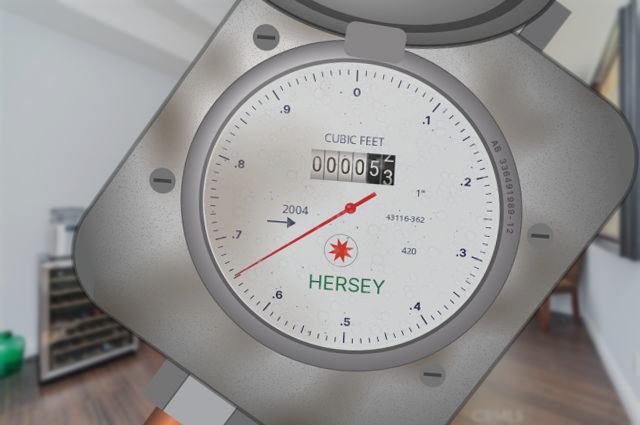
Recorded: 52.65,ft³
